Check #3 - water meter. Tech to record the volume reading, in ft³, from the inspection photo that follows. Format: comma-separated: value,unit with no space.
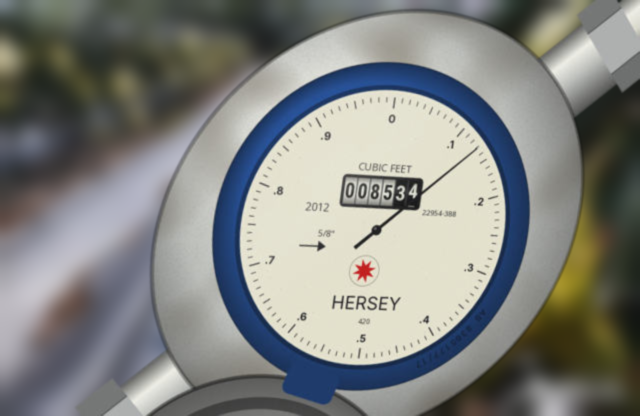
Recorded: 8534.13,ft³
